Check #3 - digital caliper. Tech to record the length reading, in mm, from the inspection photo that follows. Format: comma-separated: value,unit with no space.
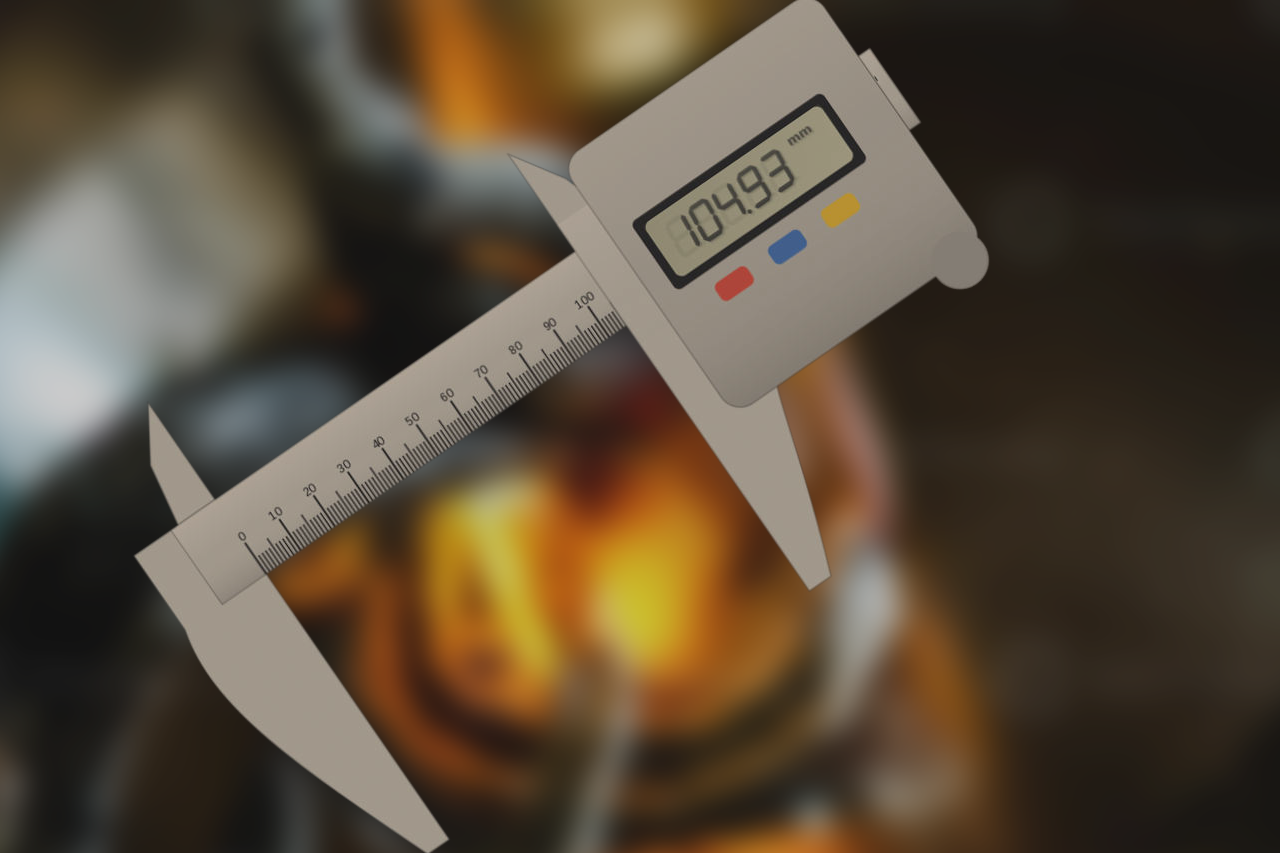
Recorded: 104.93,mm
